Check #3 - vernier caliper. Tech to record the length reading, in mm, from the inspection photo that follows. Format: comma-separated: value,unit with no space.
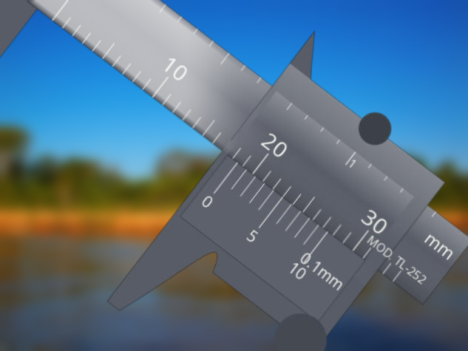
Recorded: 18.5,mm
